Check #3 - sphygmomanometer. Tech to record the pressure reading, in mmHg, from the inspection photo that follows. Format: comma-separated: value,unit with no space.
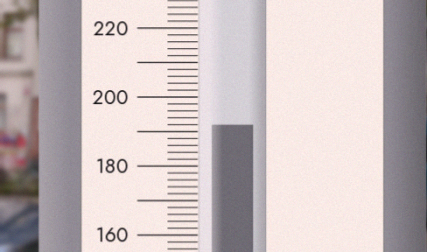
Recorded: 192,mmHg
